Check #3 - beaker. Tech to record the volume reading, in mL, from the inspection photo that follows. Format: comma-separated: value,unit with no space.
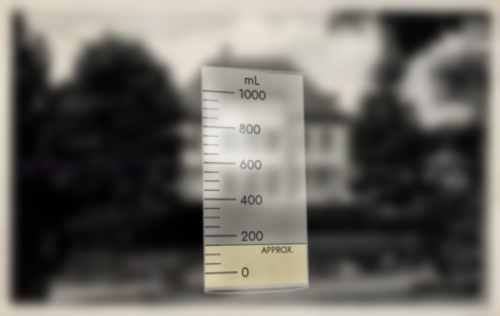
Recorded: 150,mL
